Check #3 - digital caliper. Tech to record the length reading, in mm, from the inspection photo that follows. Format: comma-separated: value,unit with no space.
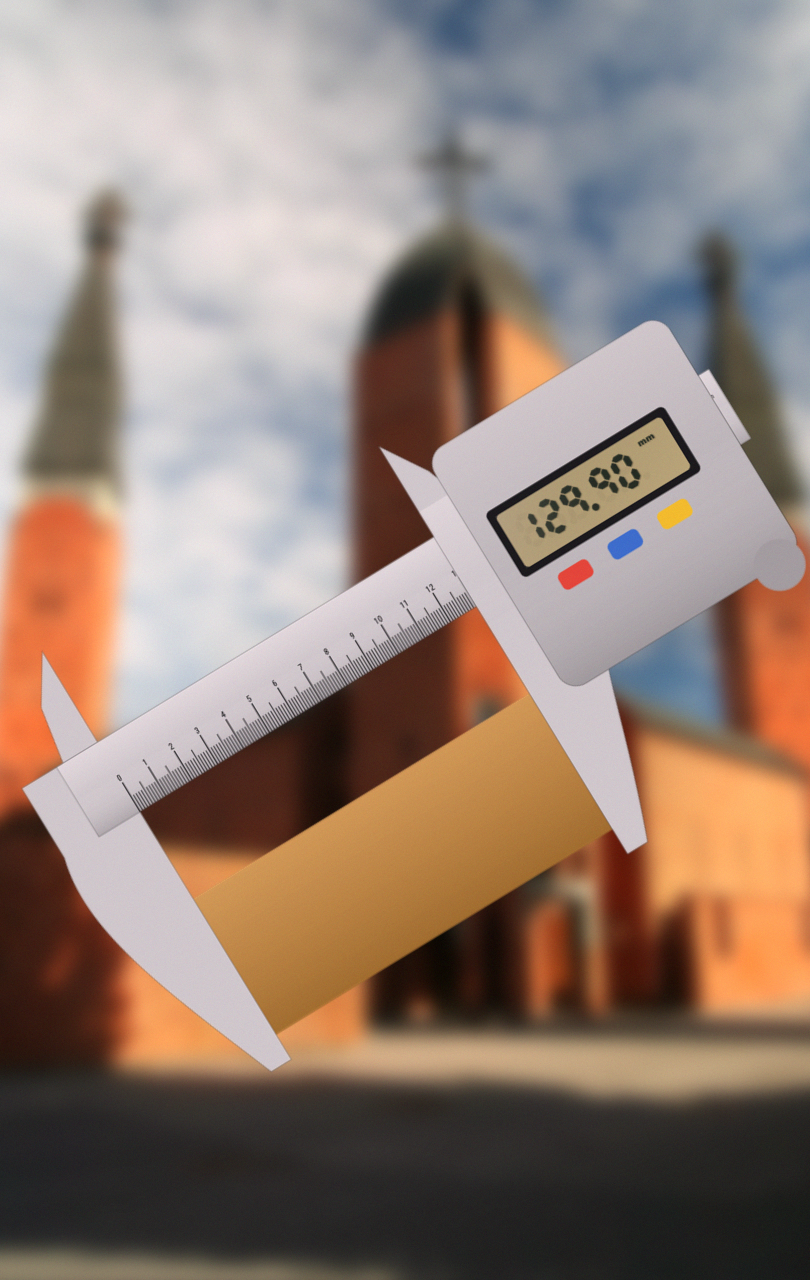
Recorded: 129.90,mm
